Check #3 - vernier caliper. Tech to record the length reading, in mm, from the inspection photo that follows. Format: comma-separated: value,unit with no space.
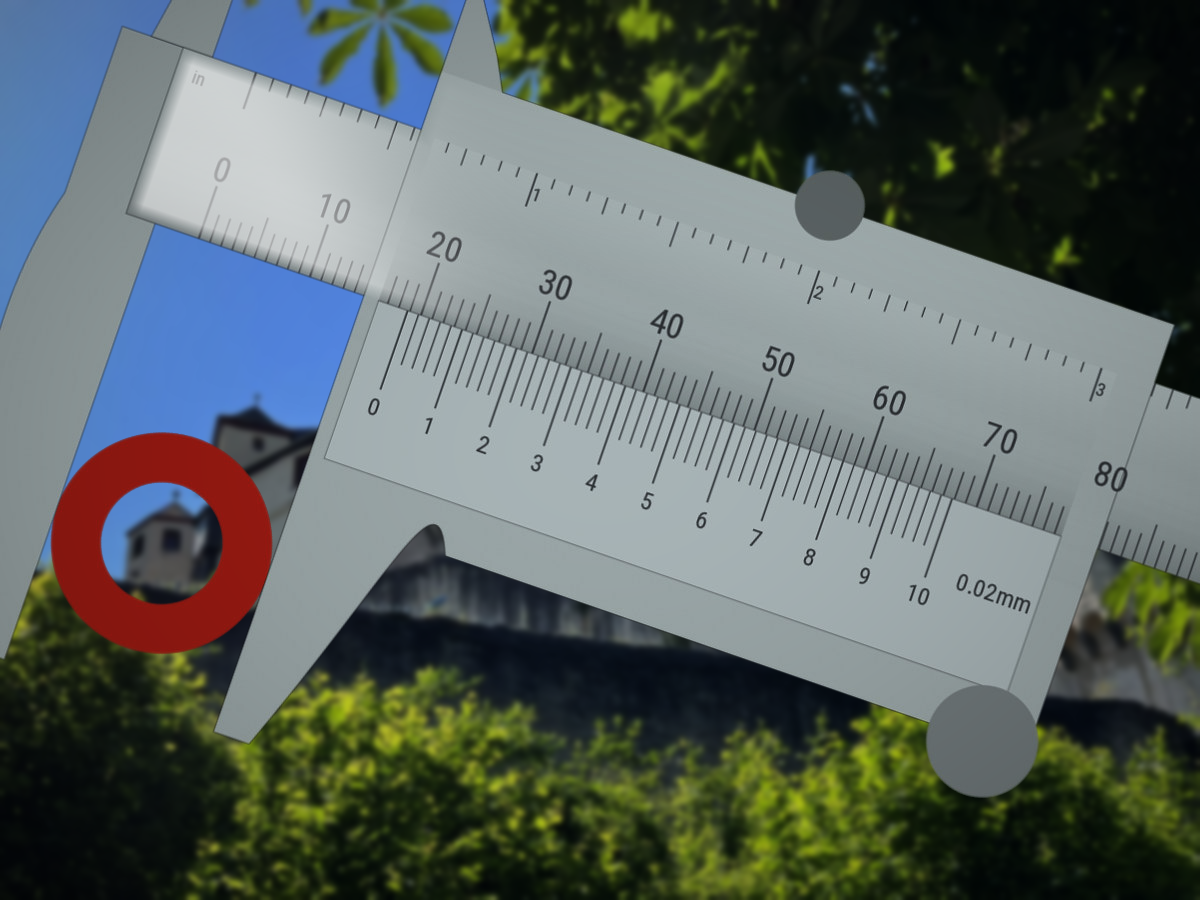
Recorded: 18.8,mm
